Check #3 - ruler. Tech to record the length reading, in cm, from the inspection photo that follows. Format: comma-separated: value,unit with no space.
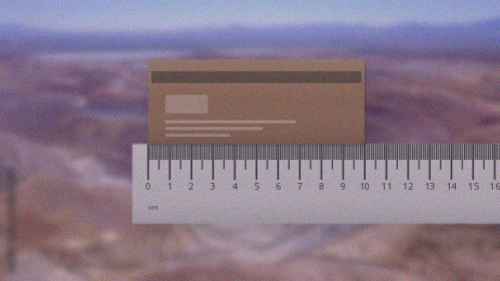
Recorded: 10,cm
